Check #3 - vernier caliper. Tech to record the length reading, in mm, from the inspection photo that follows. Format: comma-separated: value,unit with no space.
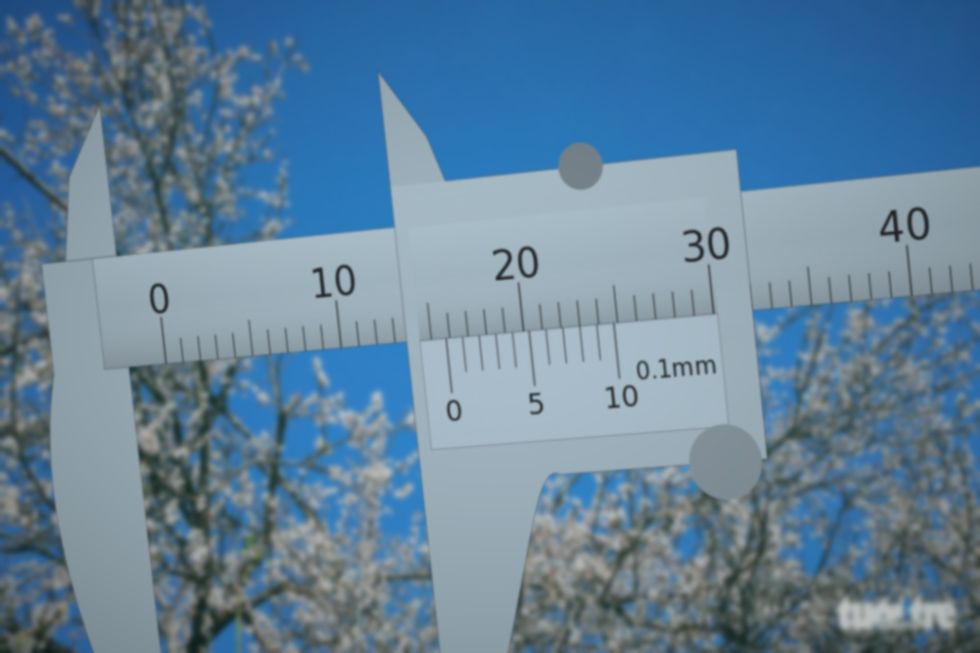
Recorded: 15.8,mm
